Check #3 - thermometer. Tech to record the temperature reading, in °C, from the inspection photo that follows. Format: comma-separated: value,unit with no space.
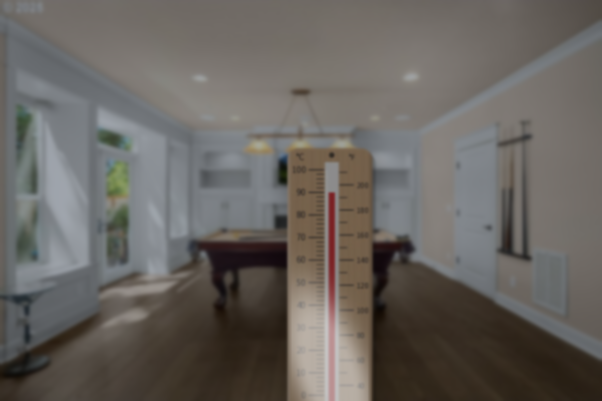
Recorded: 90,°C
